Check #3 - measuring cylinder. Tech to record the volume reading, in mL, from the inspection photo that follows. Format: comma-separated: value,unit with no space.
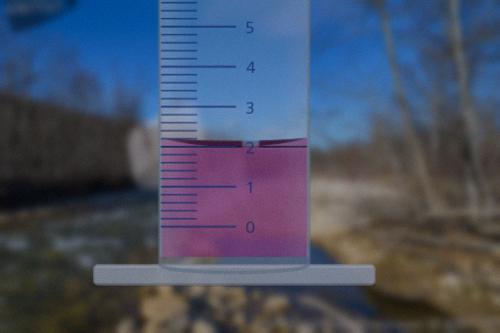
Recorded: 2,mL
